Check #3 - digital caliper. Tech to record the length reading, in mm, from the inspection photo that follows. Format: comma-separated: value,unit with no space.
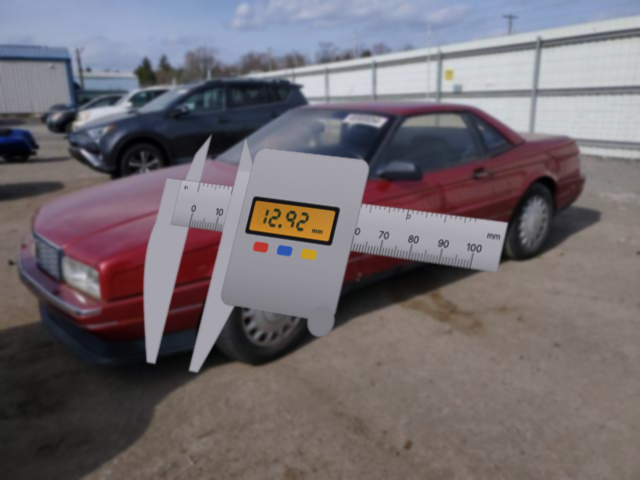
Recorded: 12.92,mm
